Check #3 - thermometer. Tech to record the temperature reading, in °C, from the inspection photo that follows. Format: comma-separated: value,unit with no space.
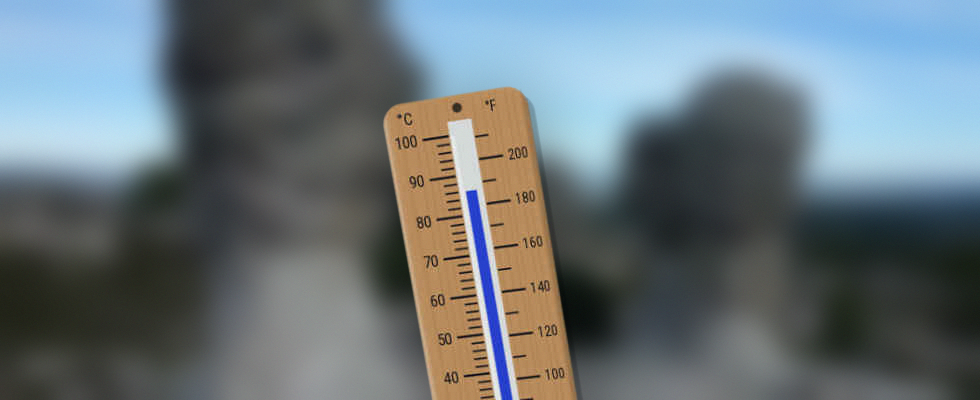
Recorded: 86,°C
